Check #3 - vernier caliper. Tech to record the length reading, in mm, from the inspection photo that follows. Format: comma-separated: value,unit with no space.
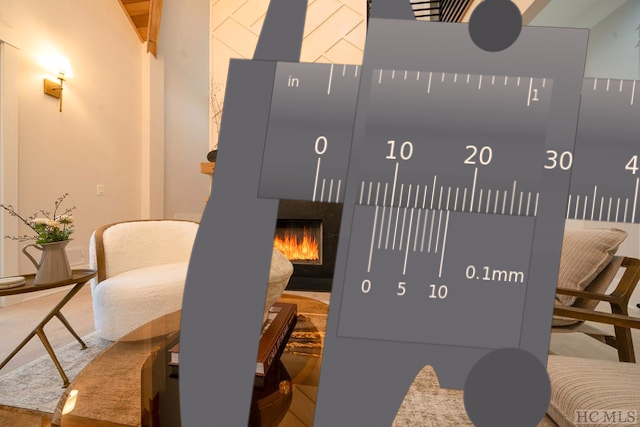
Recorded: 8.2,mm
